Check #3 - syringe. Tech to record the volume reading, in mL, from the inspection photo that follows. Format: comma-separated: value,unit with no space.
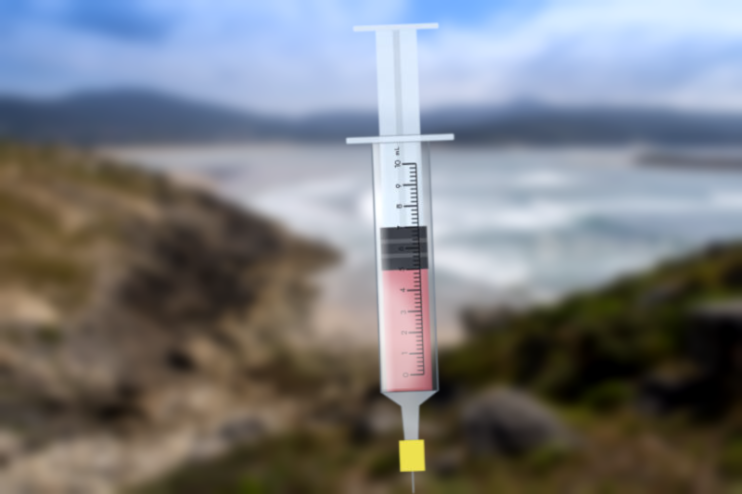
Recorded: 5,mL
